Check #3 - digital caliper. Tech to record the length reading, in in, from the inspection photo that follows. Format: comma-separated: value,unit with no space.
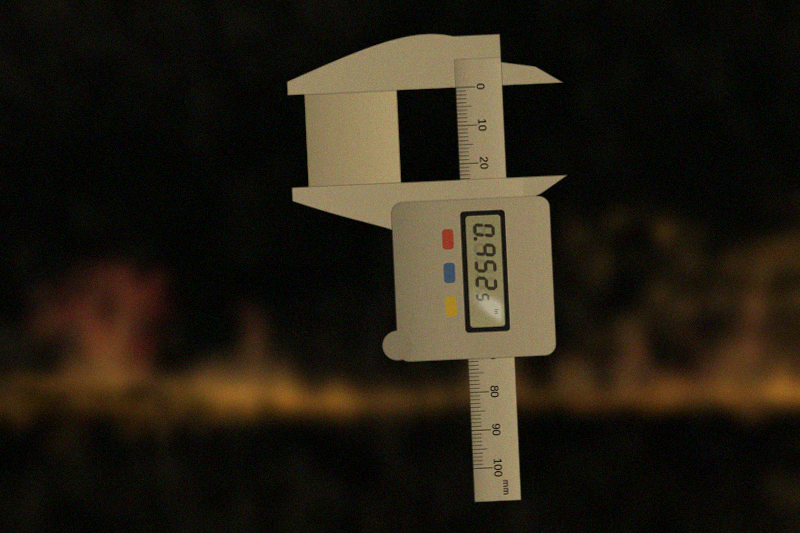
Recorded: 0.9525,in
